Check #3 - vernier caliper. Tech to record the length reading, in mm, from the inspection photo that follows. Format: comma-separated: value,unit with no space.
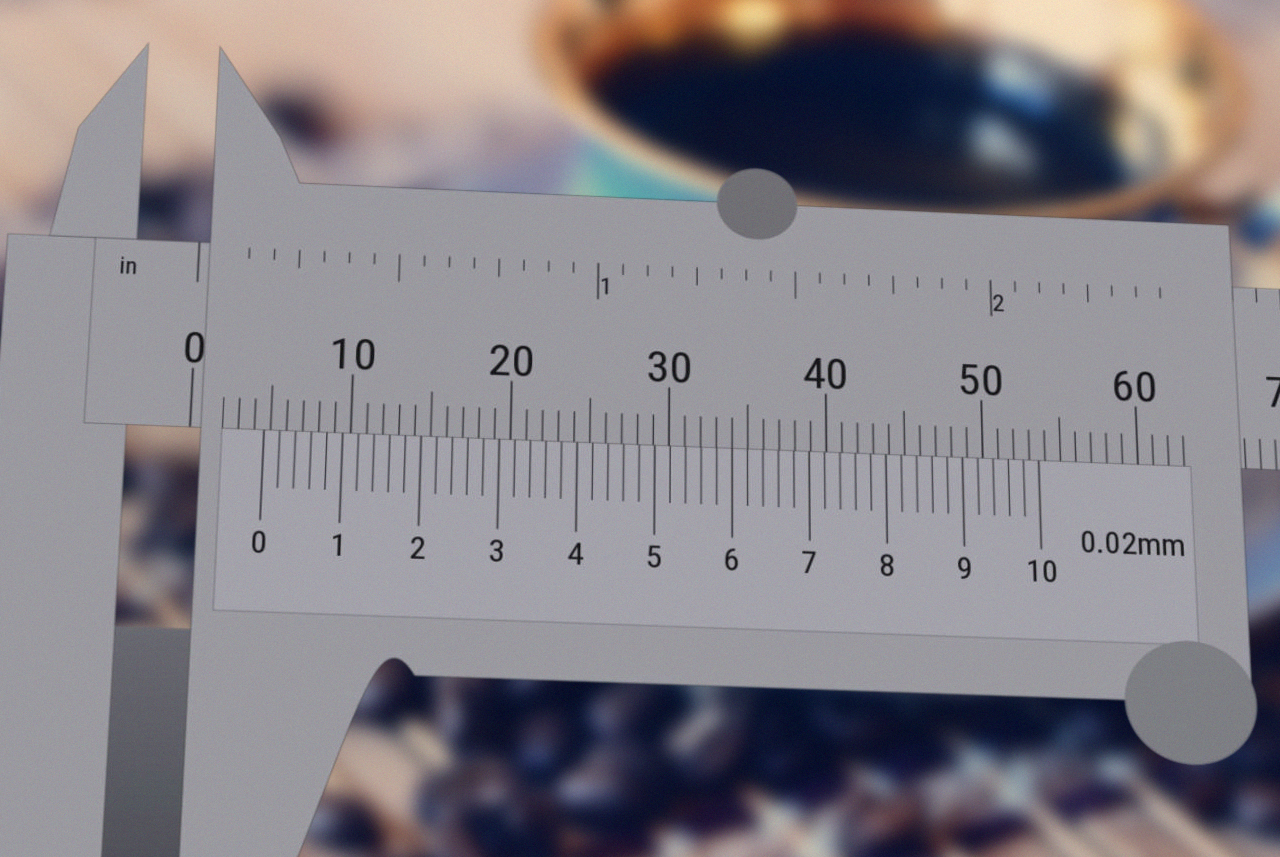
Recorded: 4.6,mm
